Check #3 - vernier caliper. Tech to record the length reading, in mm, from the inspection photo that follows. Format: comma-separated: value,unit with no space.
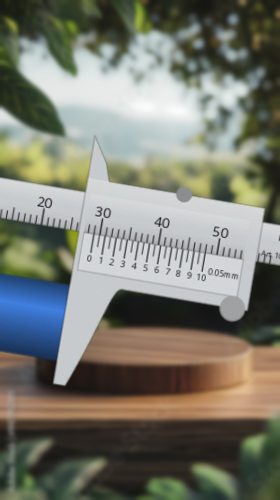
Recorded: 29.0,mm
